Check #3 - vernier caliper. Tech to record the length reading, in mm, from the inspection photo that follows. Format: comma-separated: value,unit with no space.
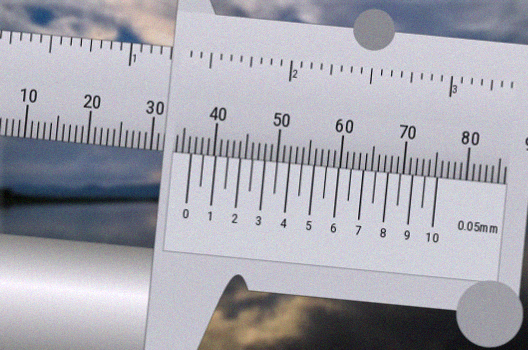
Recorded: 36.4,mm
